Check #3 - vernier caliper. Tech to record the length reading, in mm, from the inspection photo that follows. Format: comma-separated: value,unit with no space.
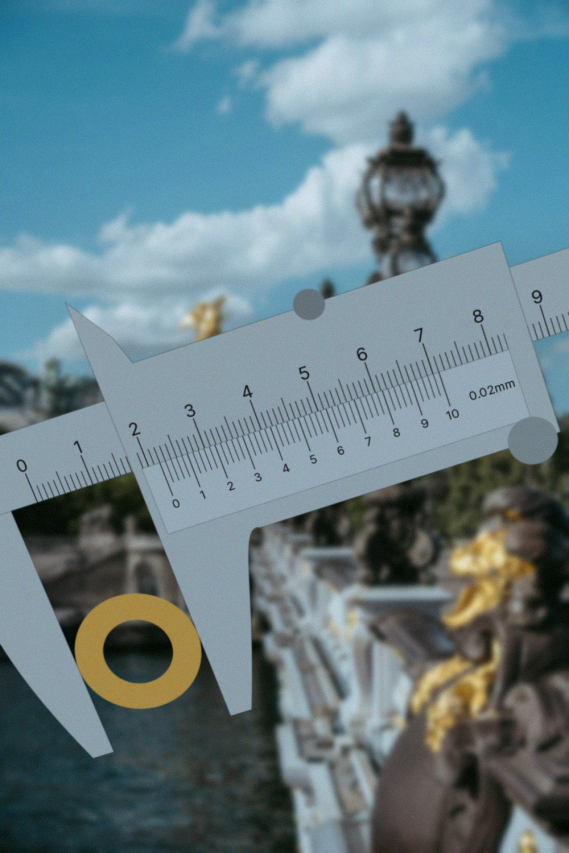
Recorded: 22.0,mm
